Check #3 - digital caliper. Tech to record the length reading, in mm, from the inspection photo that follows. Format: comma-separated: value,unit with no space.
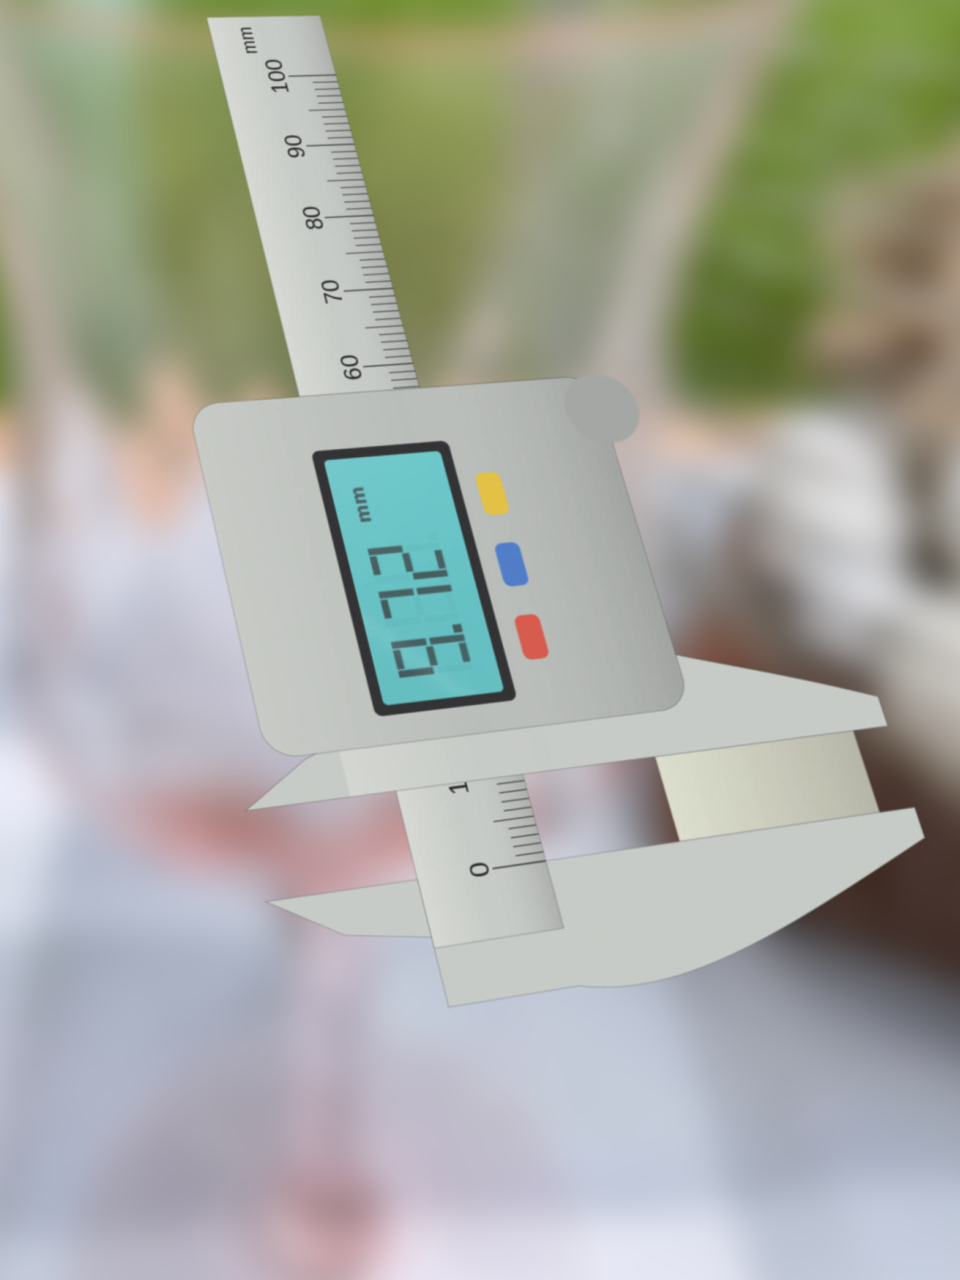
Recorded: 9.72,mm
